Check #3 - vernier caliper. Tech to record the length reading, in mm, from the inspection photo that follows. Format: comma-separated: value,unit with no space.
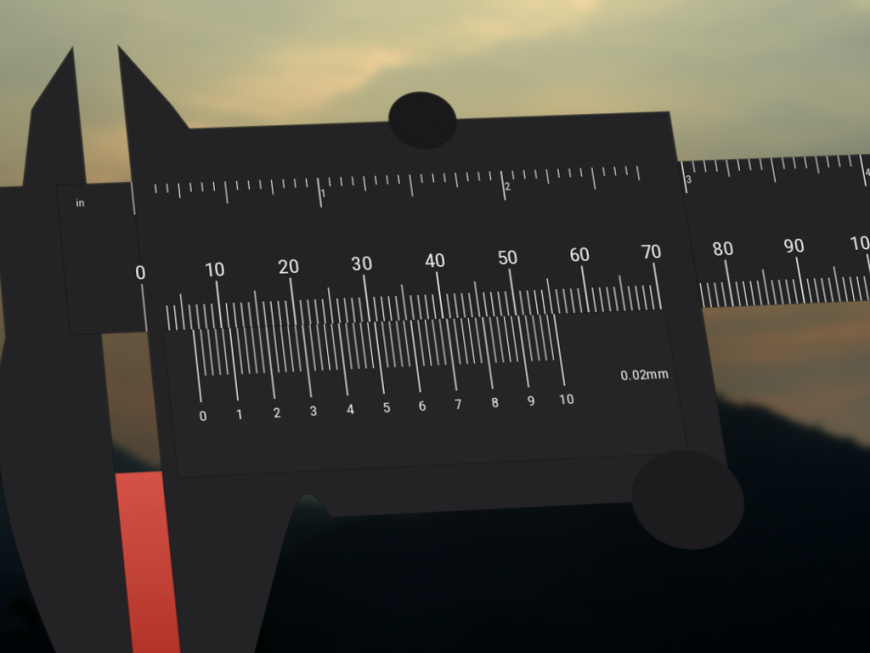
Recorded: 6.2,mm
